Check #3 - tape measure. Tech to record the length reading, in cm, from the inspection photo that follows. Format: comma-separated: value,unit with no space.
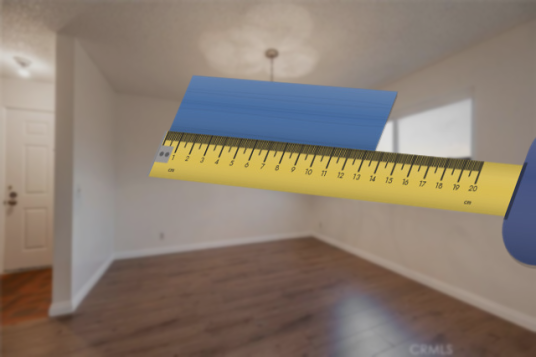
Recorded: 13.5,cm
